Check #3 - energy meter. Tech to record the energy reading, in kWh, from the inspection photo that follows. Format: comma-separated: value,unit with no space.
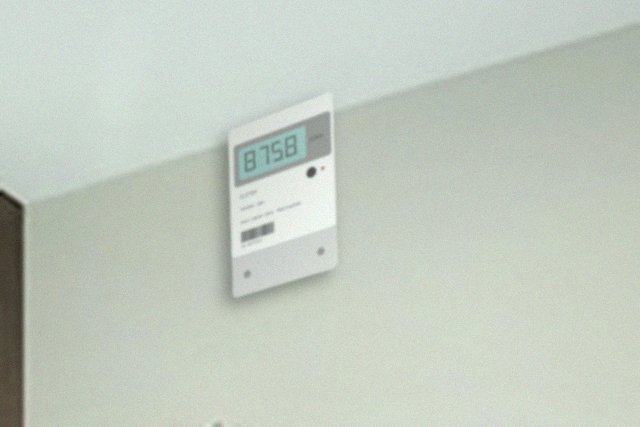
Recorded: 8758,kWh
